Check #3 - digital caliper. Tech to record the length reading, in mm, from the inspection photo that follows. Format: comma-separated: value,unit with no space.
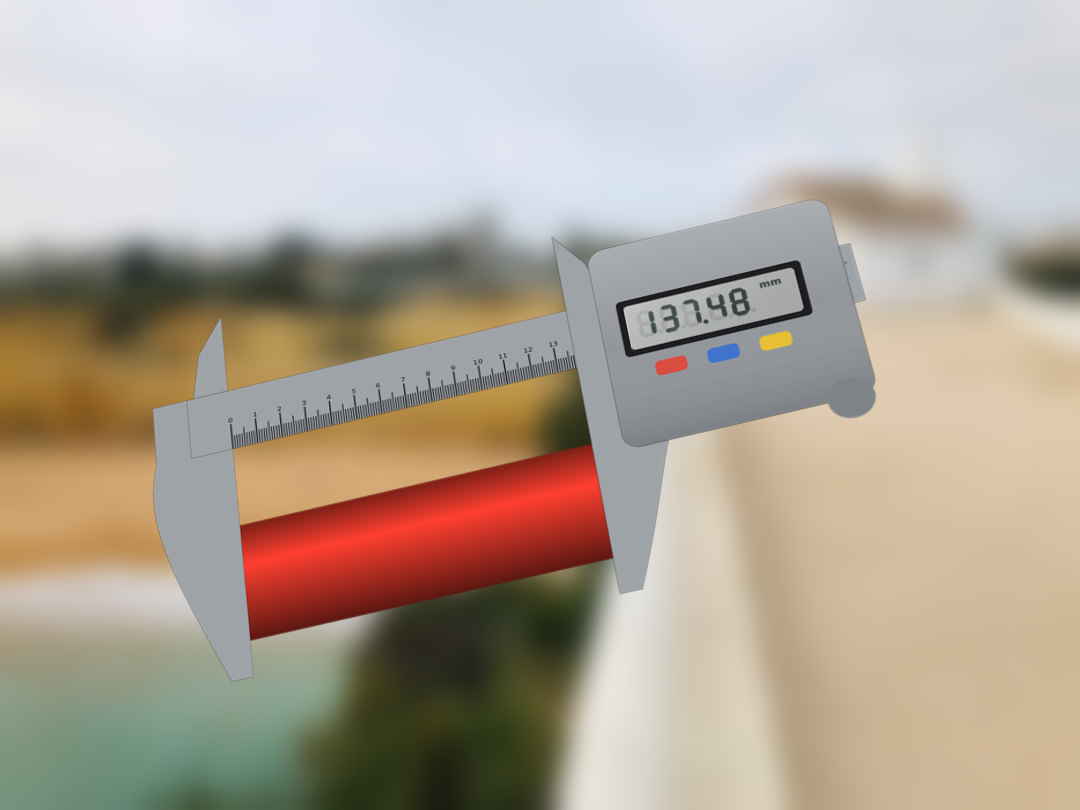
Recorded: 137.48,mm
